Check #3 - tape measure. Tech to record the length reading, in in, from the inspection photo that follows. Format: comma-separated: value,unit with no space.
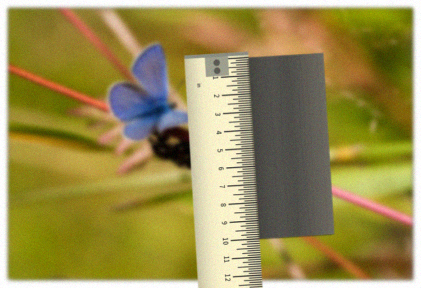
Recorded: 10,in
